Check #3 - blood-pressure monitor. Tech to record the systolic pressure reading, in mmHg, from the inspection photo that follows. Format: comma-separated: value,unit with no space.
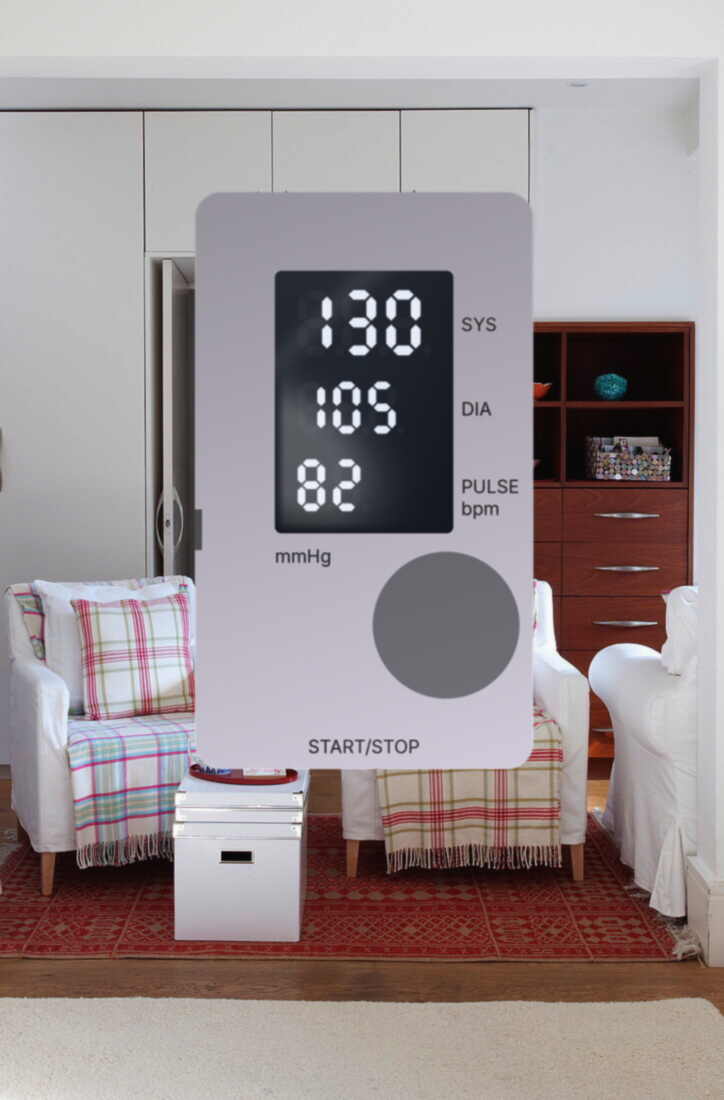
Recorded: 130,mmHg
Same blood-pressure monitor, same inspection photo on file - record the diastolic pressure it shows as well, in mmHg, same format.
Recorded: 105,mmHg
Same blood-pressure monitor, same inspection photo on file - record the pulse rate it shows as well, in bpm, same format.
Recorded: 82,bpm
